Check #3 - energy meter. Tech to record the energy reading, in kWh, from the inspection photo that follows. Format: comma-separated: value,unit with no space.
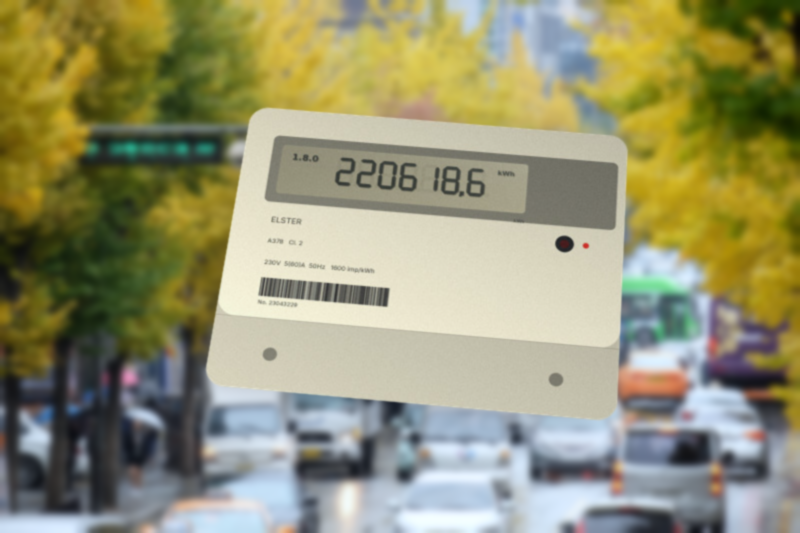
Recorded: 220618.6,kWh
